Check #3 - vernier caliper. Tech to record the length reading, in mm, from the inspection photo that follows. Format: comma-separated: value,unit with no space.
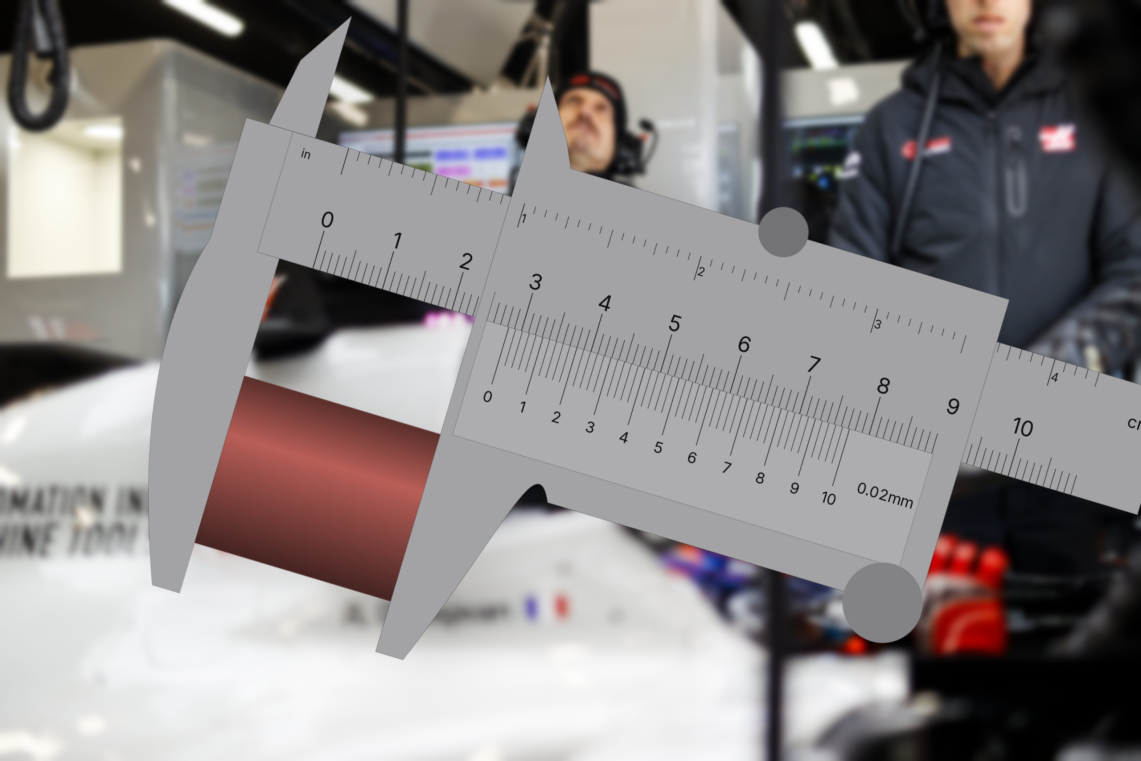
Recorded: 28.2,mm
